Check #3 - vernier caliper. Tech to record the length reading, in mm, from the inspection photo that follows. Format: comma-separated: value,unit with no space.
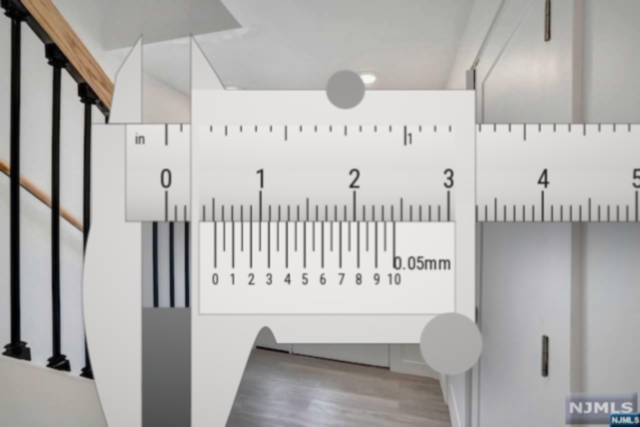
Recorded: 5.2,mm
